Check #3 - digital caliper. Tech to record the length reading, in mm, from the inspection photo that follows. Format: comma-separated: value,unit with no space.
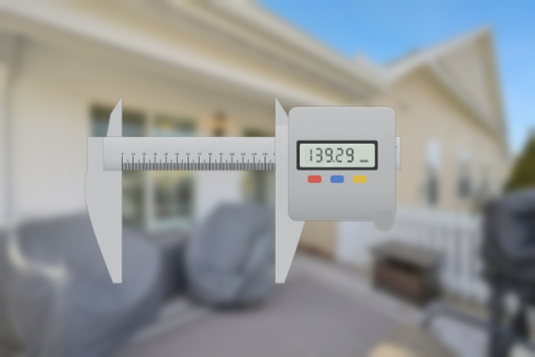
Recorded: 139.29,mm
